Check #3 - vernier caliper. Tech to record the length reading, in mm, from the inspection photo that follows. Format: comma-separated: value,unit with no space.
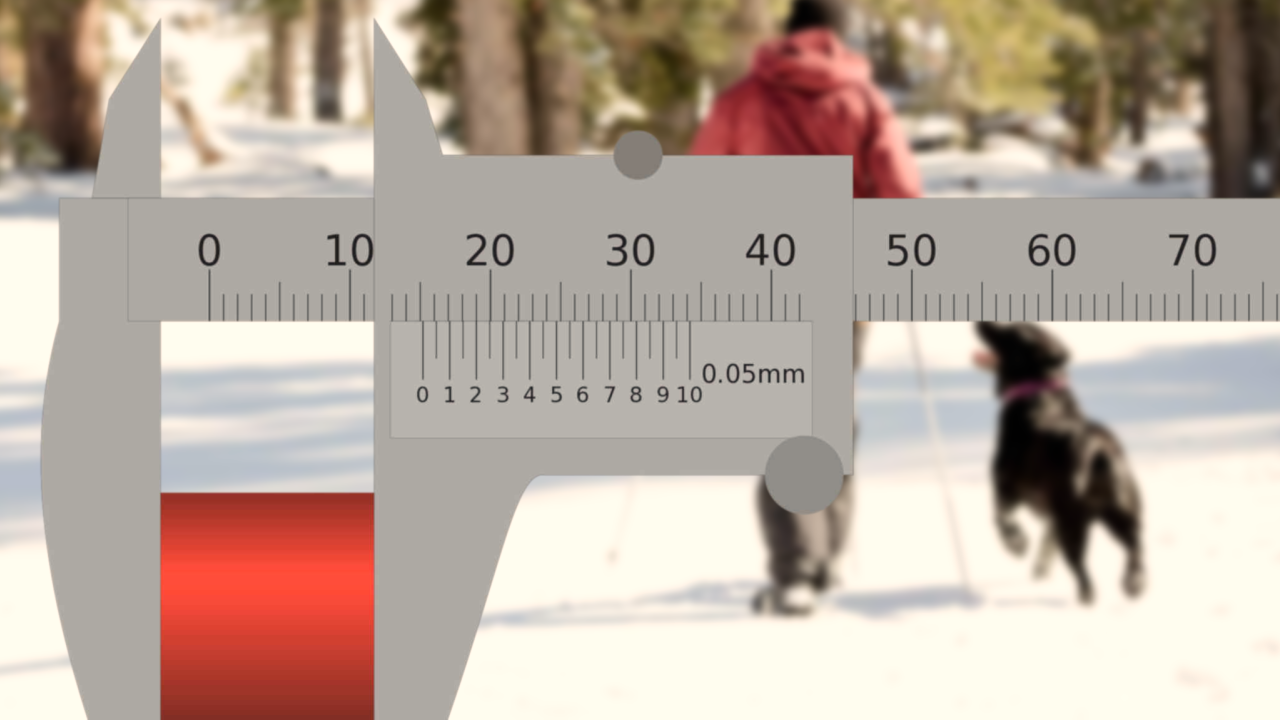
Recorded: 15.2,mm
